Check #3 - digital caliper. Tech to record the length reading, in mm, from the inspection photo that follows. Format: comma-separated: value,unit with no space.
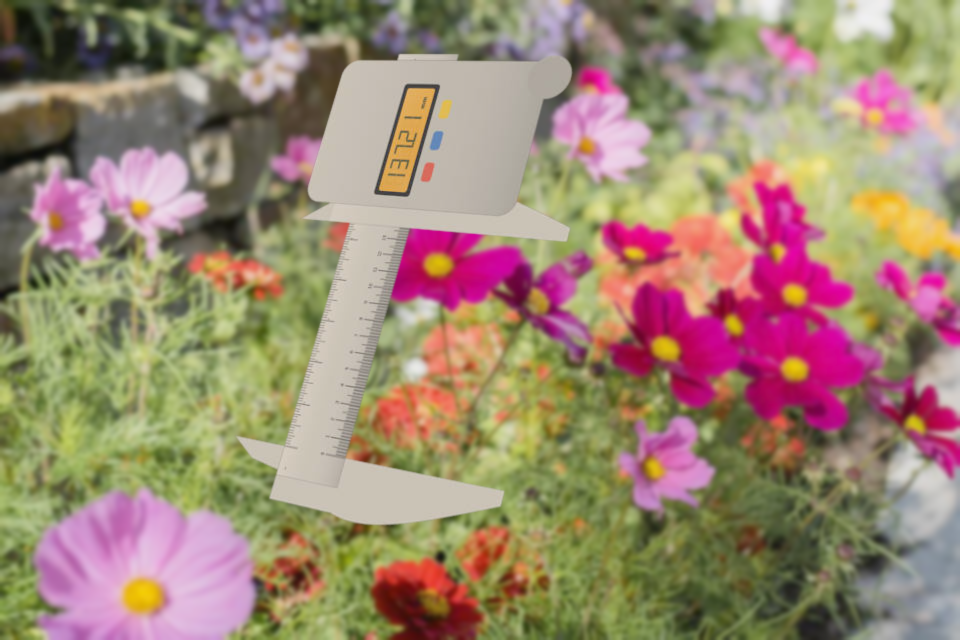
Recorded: 137.21,mm
